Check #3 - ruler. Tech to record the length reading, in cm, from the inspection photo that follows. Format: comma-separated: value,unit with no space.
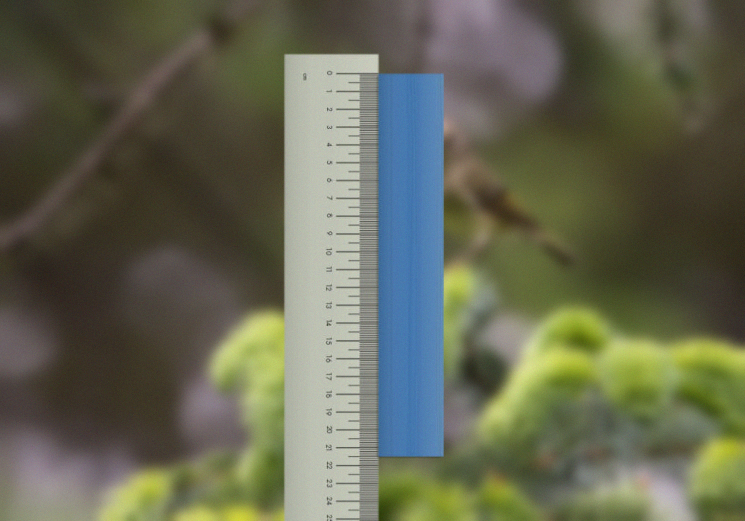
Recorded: 21.5,cm
